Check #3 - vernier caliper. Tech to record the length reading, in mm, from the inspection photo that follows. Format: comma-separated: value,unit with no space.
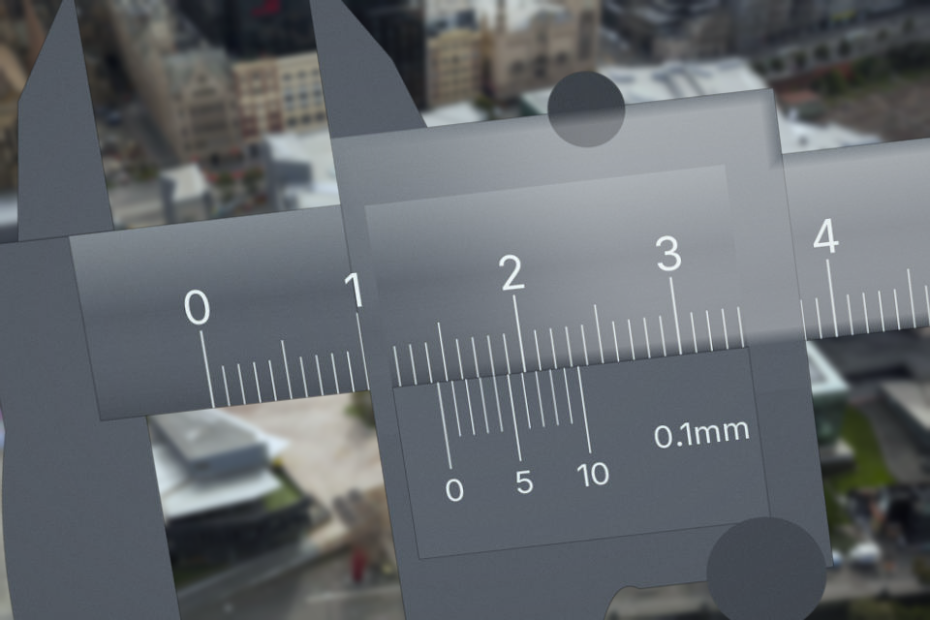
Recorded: 14.4,mm
